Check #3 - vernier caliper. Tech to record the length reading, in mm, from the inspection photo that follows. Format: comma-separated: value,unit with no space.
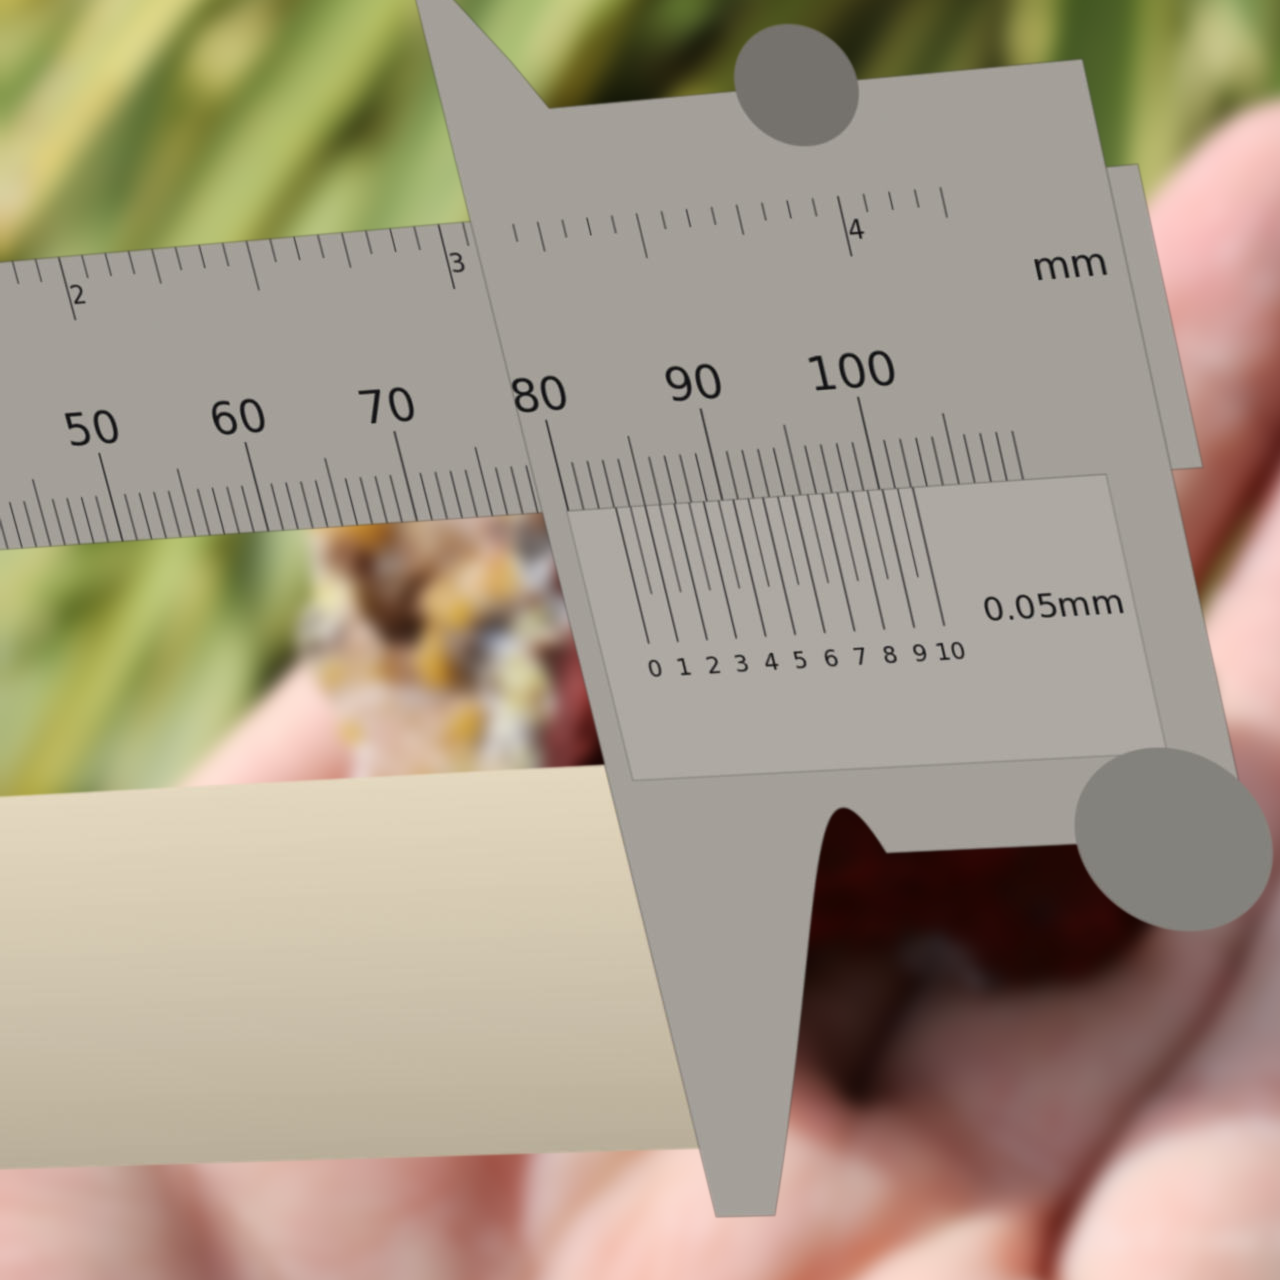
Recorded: 83.1,mm
